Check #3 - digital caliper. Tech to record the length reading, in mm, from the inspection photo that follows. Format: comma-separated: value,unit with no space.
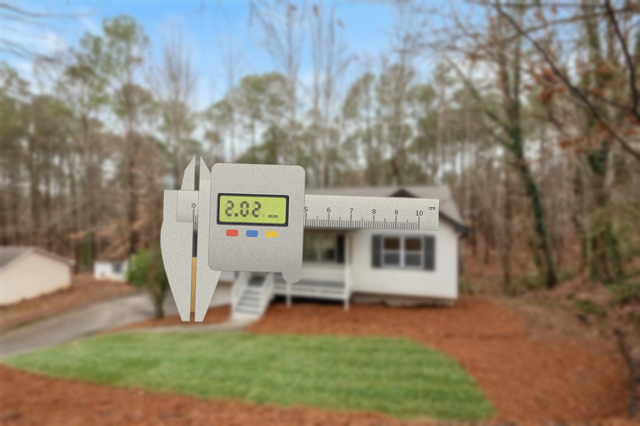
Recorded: 2.02,mm
